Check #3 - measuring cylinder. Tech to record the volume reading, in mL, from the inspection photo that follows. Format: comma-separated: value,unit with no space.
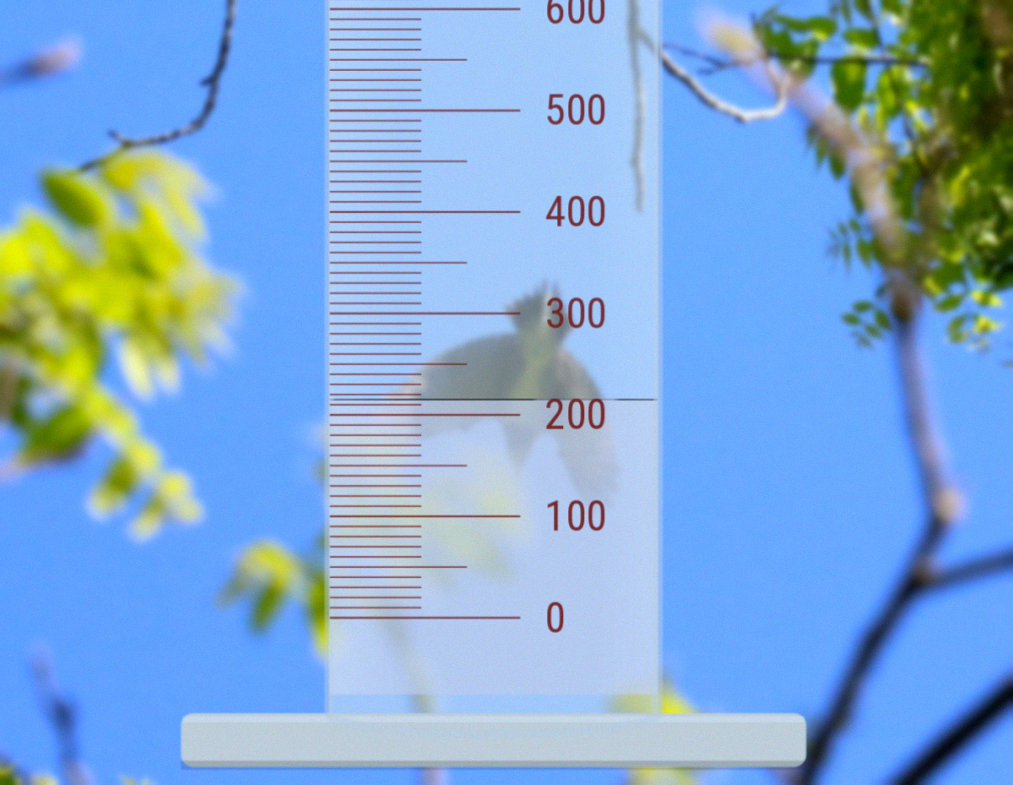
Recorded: 215,mL
